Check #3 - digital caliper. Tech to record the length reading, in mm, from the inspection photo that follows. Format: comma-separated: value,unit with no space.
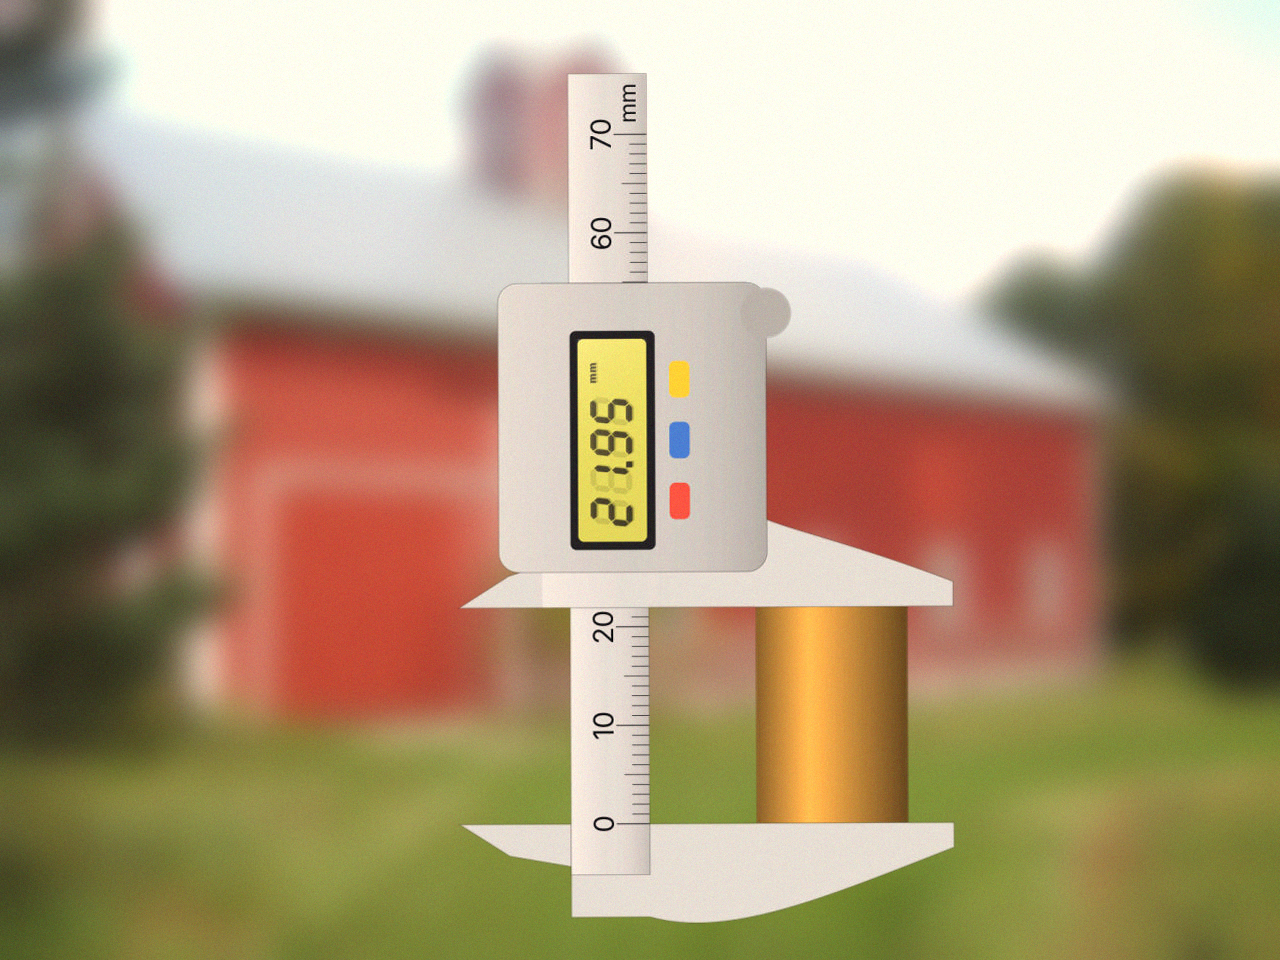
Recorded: 21.95,mm
